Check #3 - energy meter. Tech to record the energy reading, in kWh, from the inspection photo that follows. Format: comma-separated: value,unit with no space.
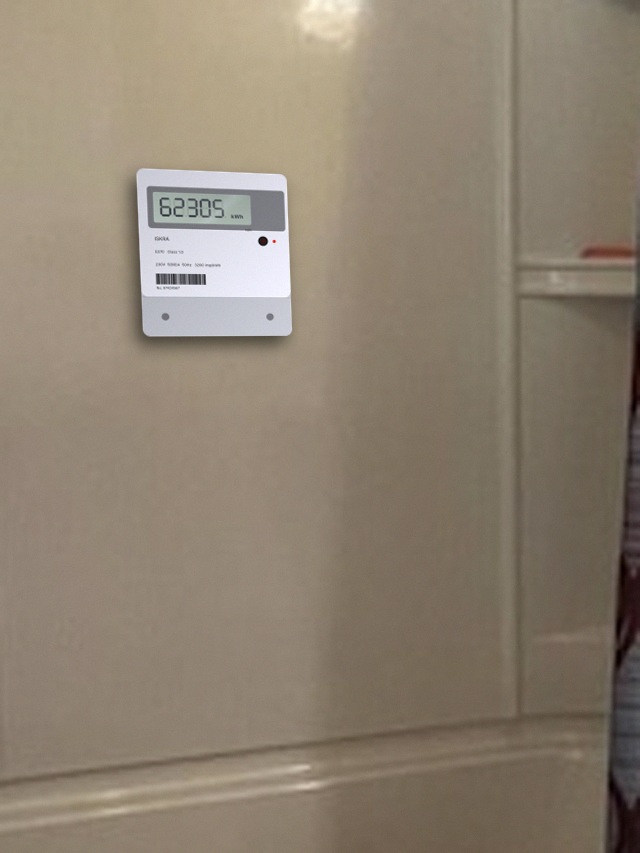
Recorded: 62305,kWh
